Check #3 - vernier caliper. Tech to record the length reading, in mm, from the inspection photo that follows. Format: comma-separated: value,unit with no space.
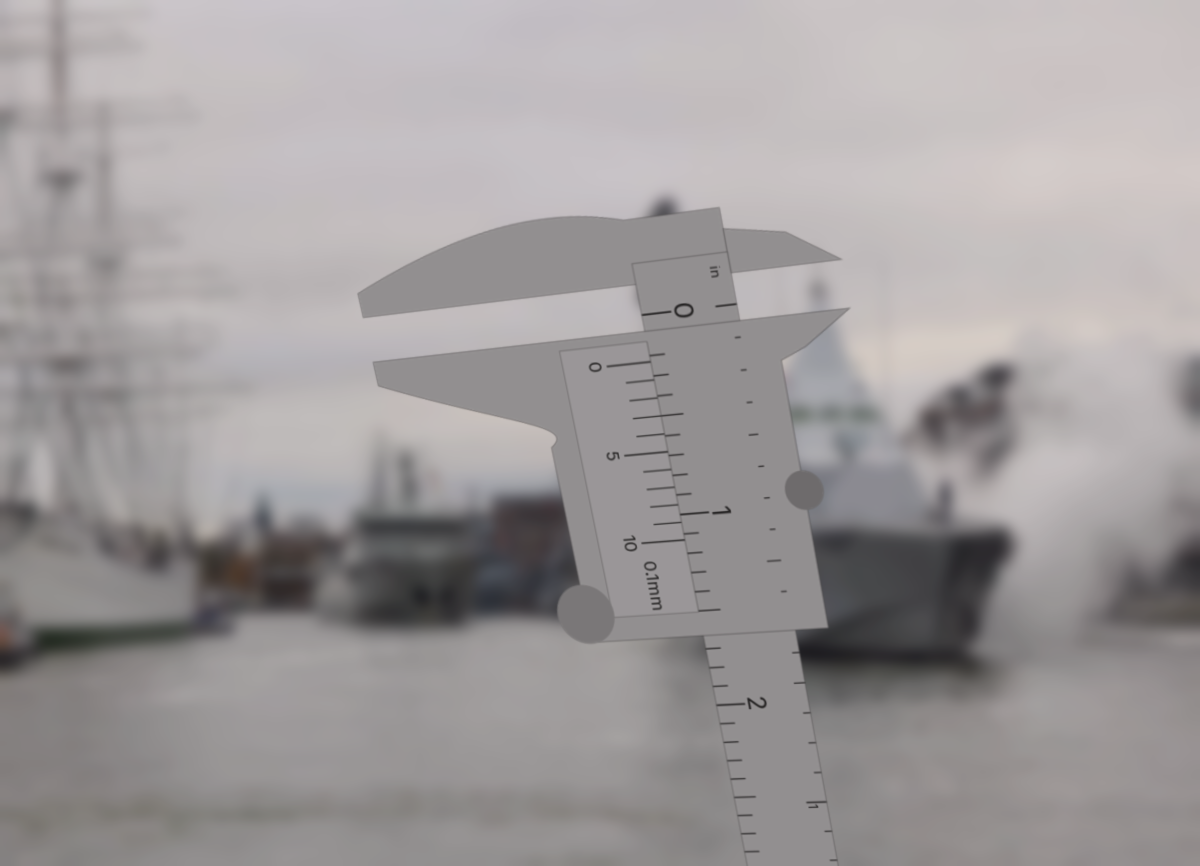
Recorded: 2.3,mm
